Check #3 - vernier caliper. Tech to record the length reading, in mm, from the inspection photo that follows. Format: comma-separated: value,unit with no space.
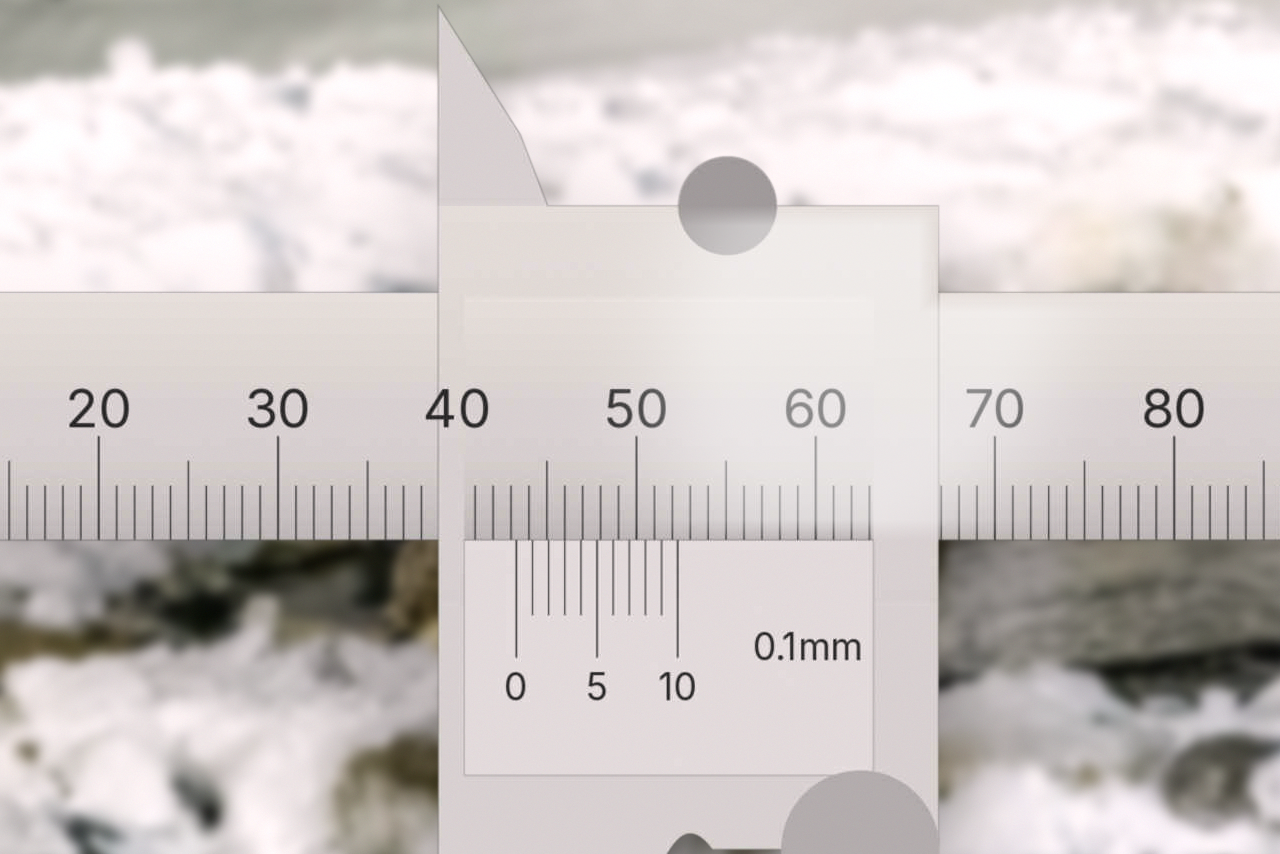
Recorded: 43.3,mm
